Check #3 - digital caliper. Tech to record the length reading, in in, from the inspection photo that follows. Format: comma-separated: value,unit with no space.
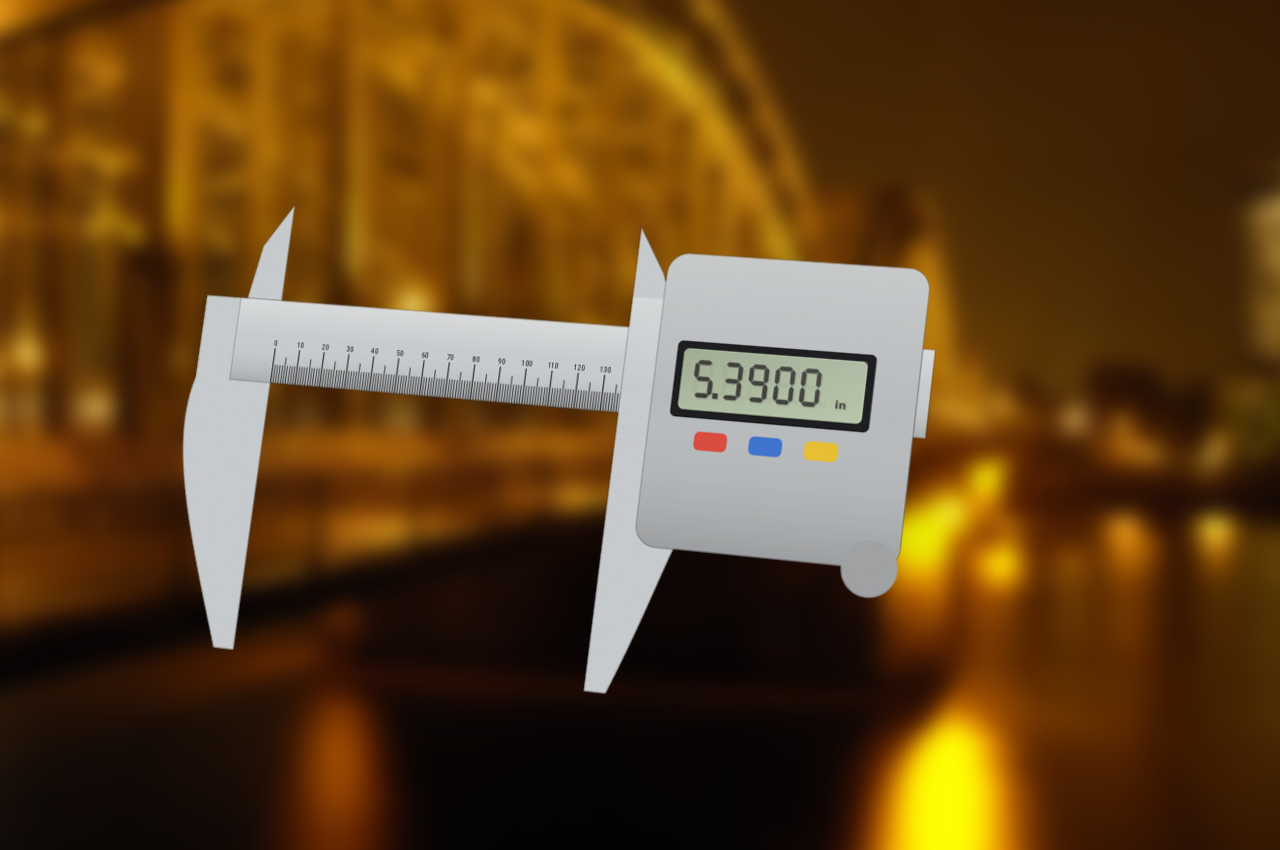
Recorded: 5.3900,in
